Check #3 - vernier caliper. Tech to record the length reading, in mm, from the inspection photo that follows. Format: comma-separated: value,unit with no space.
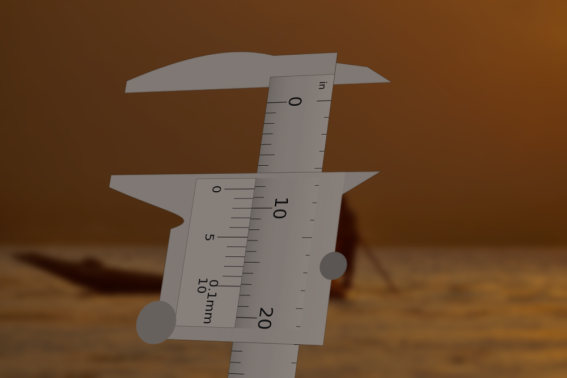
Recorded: 8.2,mm
